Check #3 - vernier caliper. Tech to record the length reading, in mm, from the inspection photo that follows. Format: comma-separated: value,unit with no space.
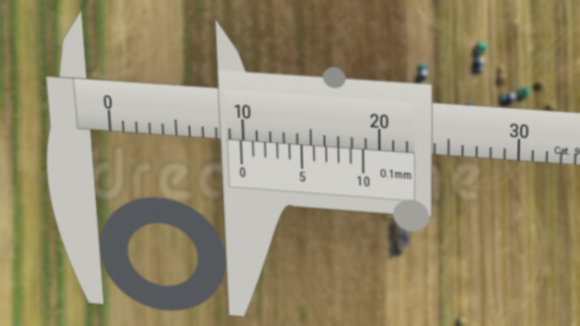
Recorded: 9.8,mm
